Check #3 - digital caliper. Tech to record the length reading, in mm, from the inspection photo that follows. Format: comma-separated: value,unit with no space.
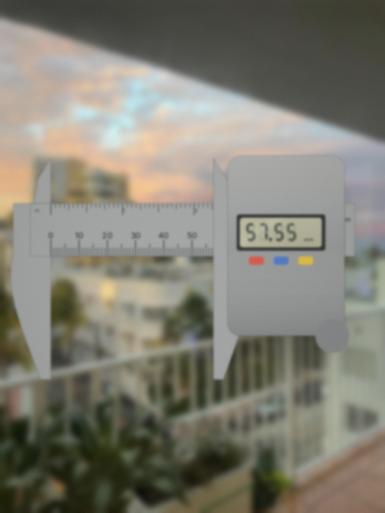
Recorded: 57.55,mm
